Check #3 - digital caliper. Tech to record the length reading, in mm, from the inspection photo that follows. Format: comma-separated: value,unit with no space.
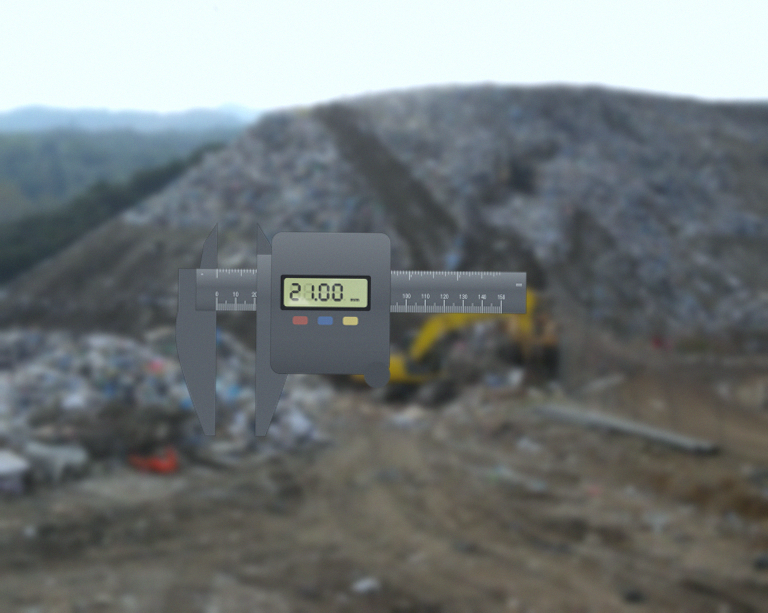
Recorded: 21.00,mm
